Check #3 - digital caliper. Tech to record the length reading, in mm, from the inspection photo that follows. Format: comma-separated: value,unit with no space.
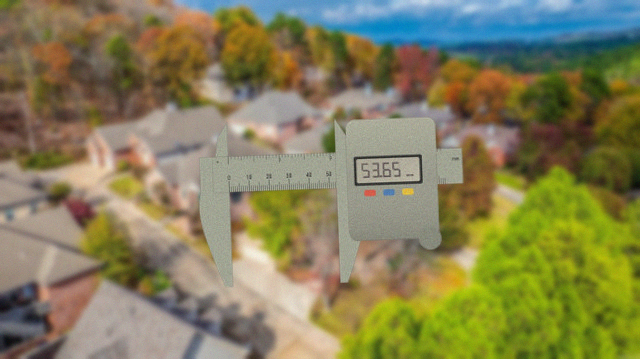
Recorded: 53.65,mm
